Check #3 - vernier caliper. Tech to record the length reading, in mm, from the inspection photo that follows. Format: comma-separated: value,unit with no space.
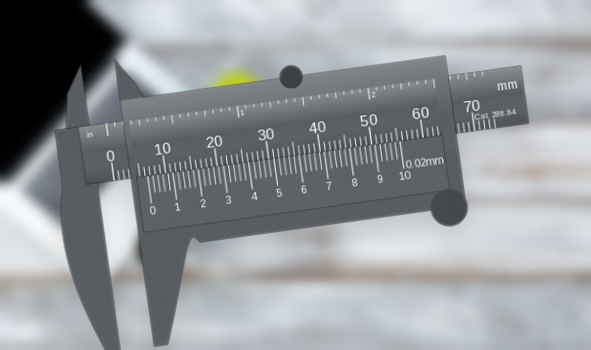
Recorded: 6.5,mm
